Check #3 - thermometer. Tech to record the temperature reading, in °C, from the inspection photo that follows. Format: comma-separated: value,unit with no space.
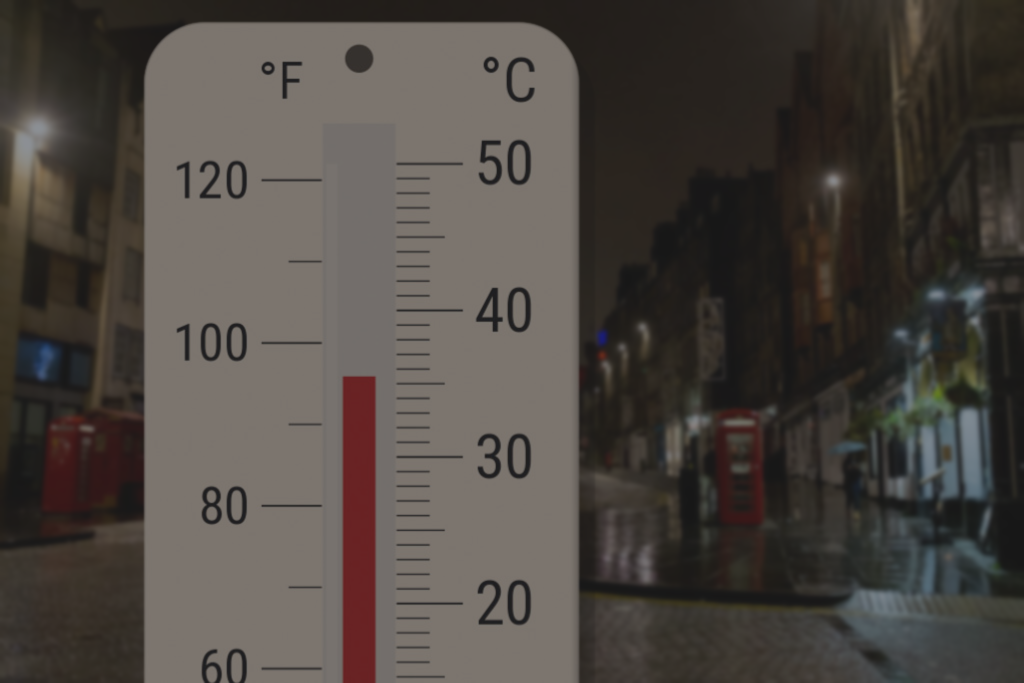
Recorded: 35.5,°C
